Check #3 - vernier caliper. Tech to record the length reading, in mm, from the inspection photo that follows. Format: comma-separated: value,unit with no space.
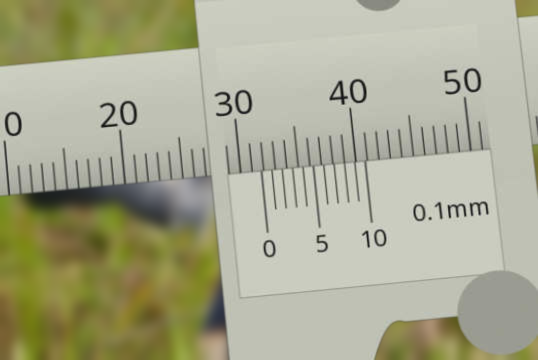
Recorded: 31.8,mm
